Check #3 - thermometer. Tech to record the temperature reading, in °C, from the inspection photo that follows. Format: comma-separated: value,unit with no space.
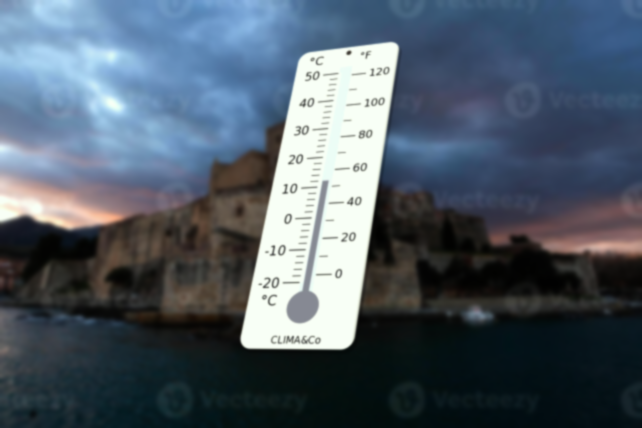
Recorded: 12,°C
